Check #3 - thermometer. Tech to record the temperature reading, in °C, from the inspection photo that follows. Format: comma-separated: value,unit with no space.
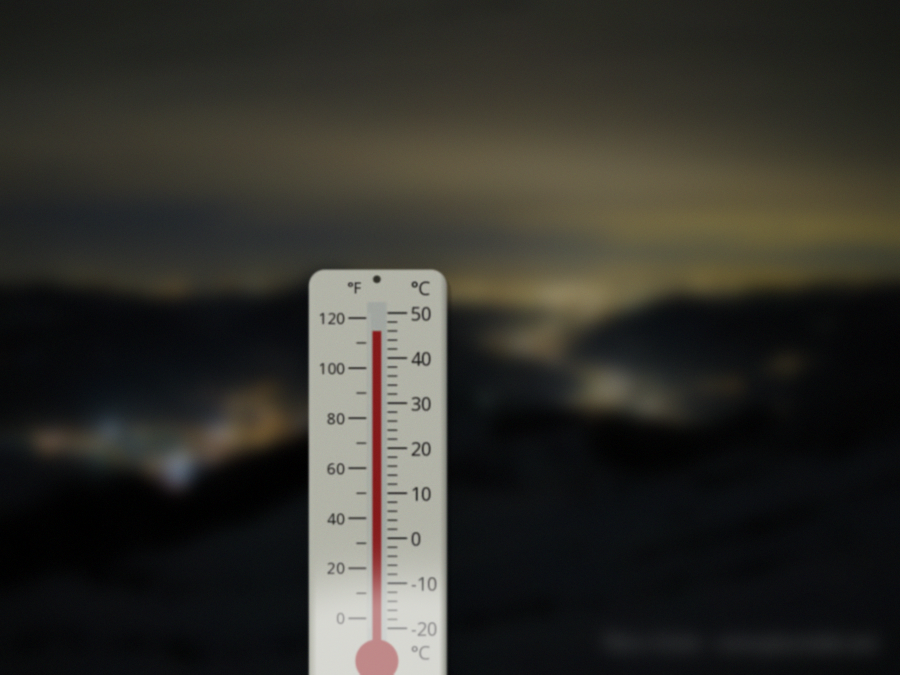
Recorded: 46,°C
